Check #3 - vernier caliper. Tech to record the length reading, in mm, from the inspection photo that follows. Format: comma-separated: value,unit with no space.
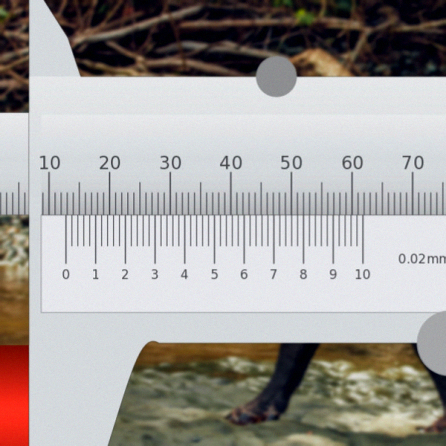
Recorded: 12.8,mm
